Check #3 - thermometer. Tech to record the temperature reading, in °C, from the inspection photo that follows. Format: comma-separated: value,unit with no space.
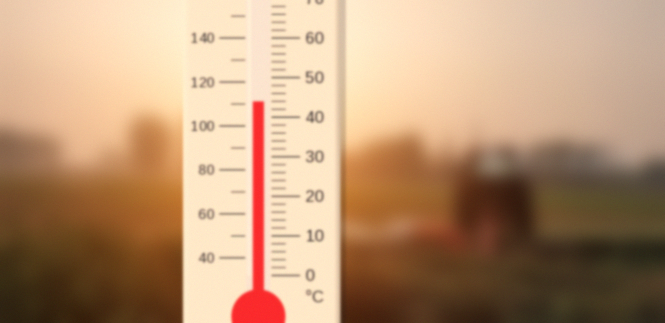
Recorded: 44,°C
